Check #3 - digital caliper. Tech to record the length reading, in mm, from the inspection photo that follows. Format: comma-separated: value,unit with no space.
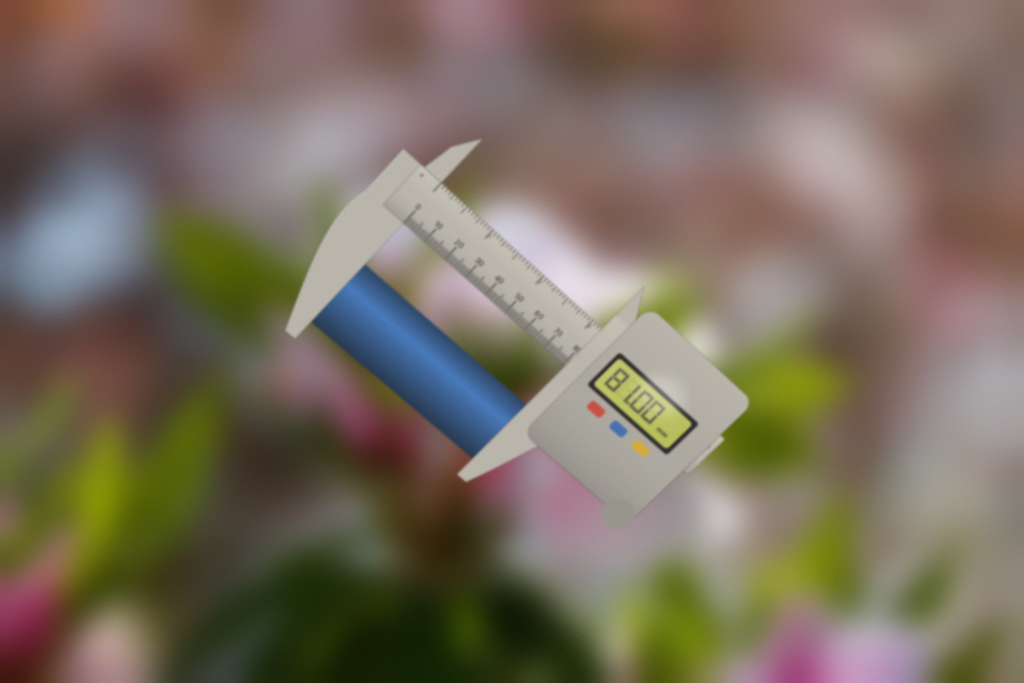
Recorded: 81.00,mm
